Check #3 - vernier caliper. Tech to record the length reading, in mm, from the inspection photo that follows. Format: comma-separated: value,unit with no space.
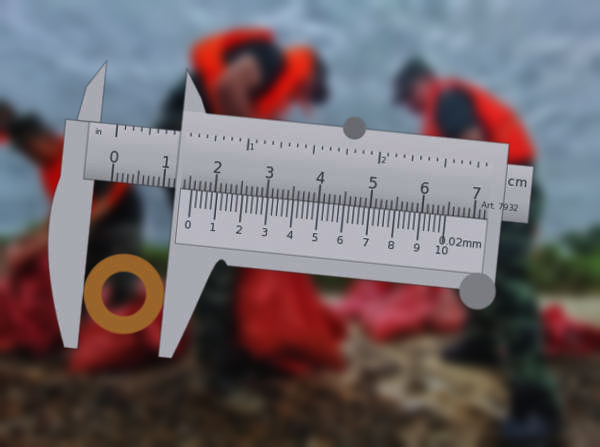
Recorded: 15.5,mm
